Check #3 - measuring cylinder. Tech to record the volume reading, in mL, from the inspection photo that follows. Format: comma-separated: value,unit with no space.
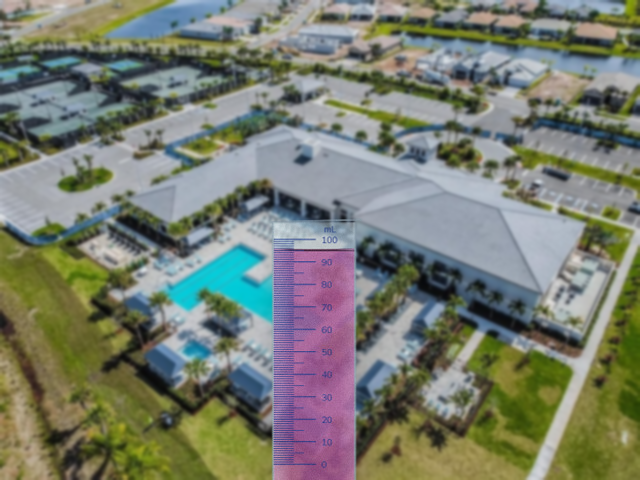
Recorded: 95,mL
